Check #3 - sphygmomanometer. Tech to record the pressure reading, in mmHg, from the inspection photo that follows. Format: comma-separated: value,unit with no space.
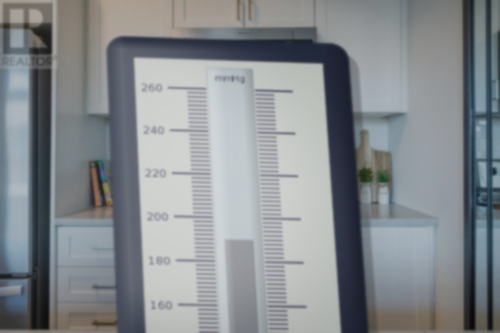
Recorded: 190,mmHg
